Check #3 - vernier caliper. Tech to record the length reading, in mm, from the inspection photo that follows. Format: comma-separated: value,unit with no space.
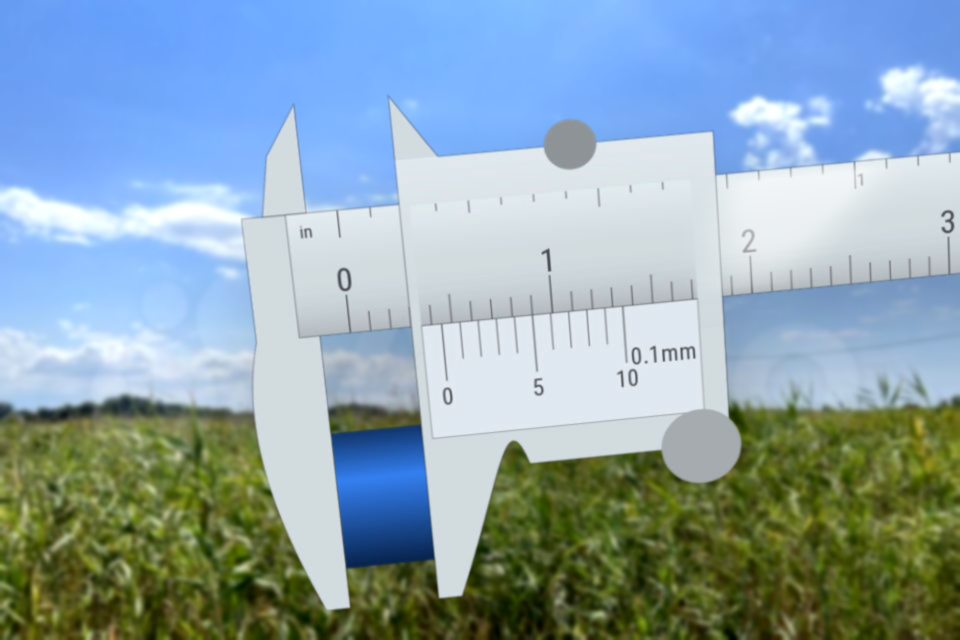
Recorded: 4.5,mm
